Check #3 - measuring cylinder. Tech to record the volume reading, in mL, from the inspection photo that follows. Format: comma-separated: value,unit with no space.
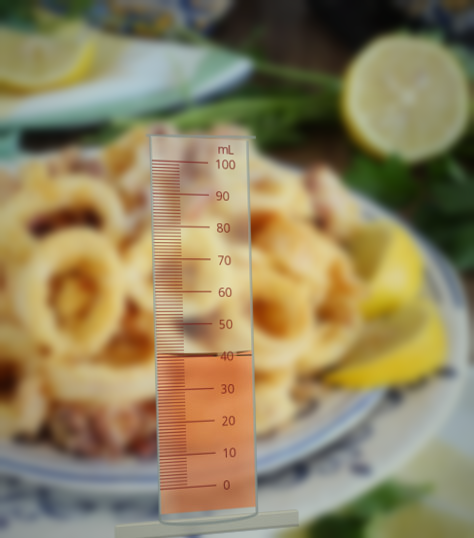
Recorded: 40,mL
